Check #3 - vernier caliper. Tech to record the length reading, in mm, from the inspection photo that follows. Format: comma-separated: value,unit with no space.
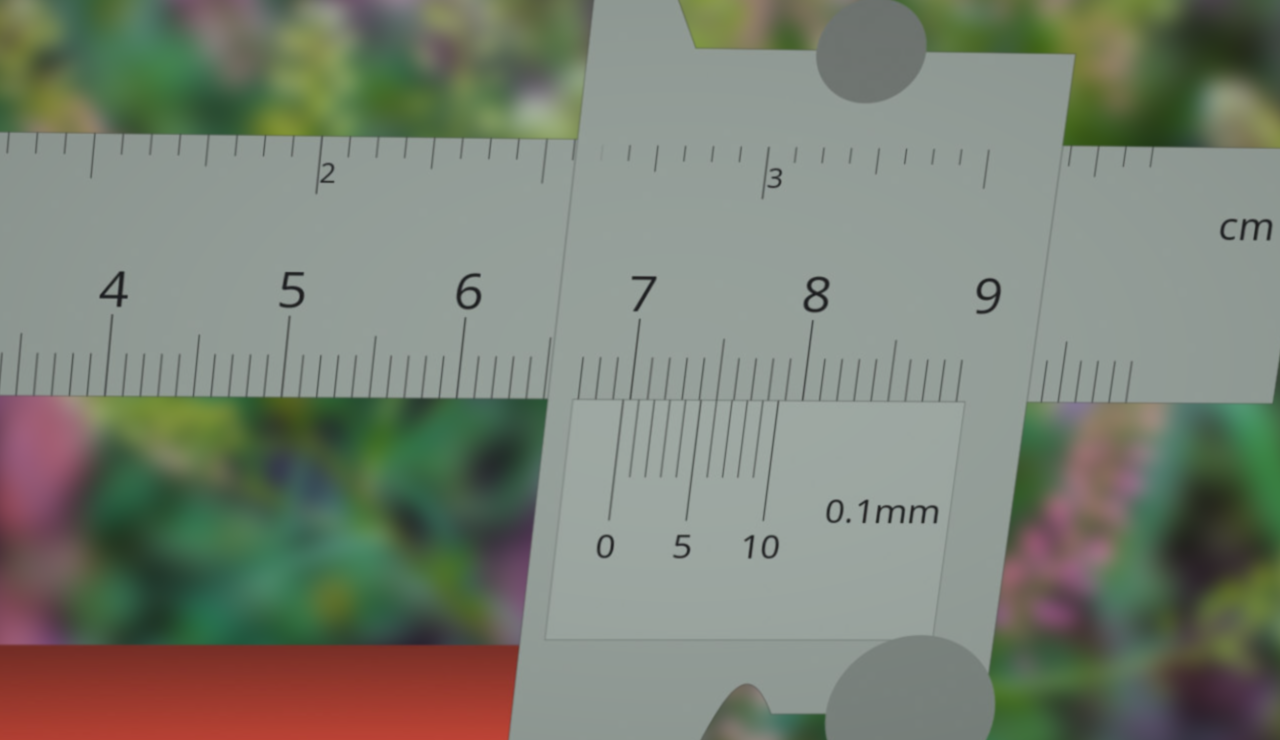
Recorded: 69.6,mm
